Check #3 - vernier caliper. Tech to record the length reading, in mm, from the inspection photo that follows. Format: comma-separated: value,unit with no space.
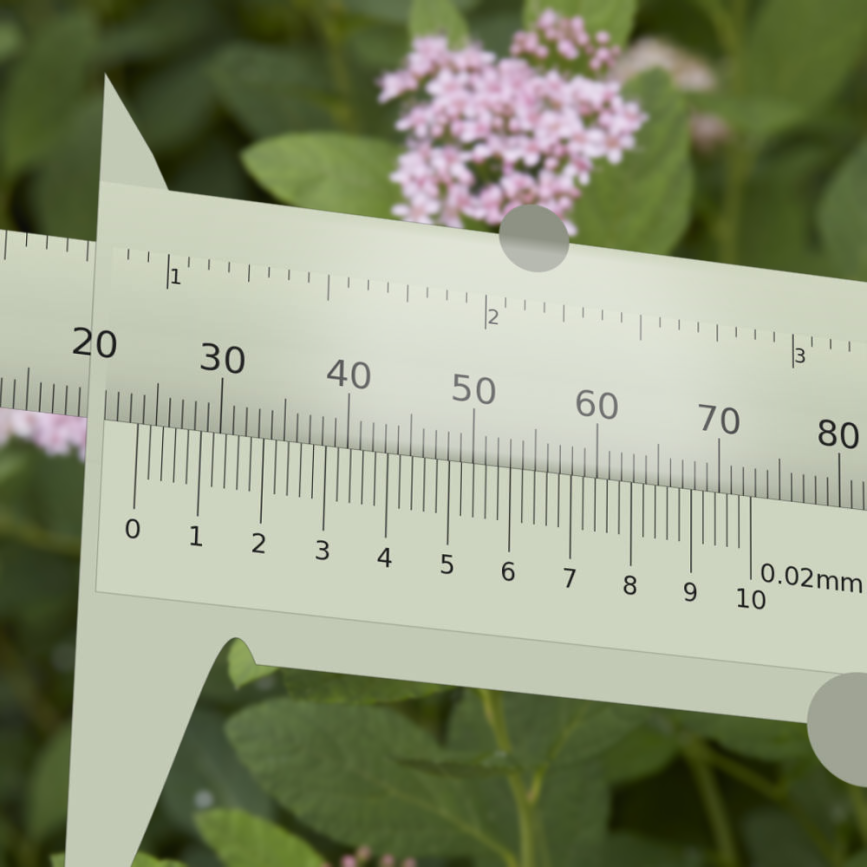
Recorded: 23.6,mm
